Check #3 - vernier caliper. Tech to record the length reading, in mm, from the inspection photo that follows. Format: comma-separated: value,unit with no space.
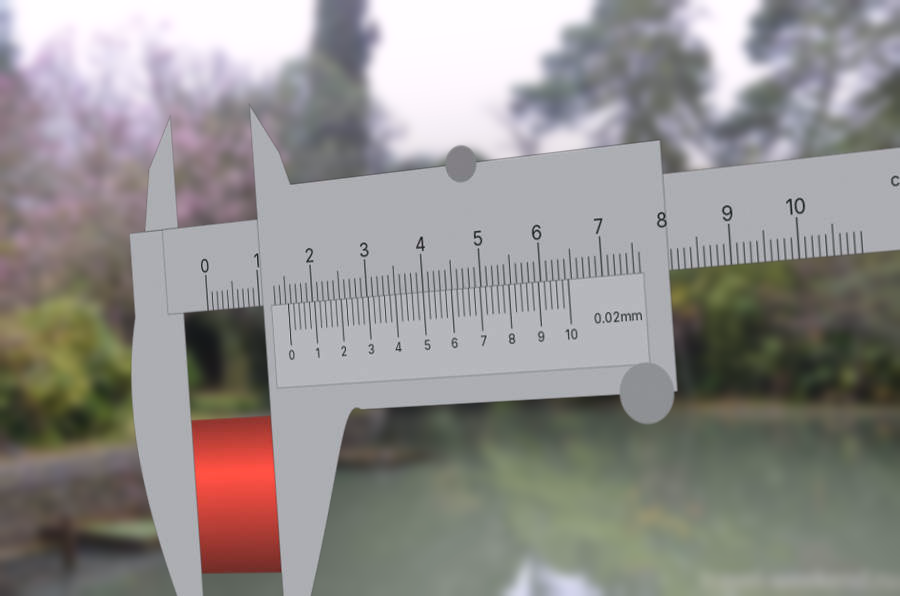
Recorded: 15.5,mm
